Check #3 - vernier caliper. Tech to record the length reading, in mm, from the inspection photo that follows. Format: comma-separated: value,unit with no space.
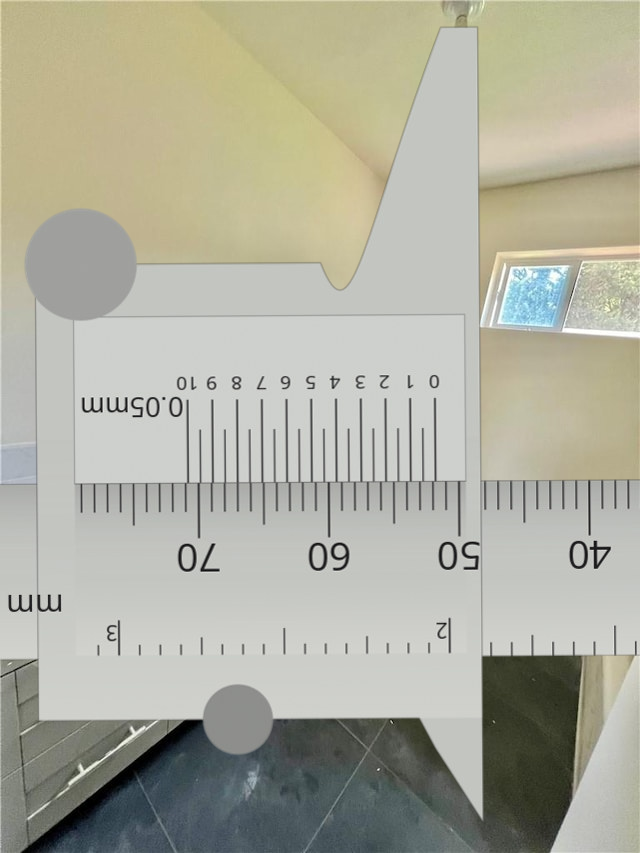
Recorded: 51.8,mm
